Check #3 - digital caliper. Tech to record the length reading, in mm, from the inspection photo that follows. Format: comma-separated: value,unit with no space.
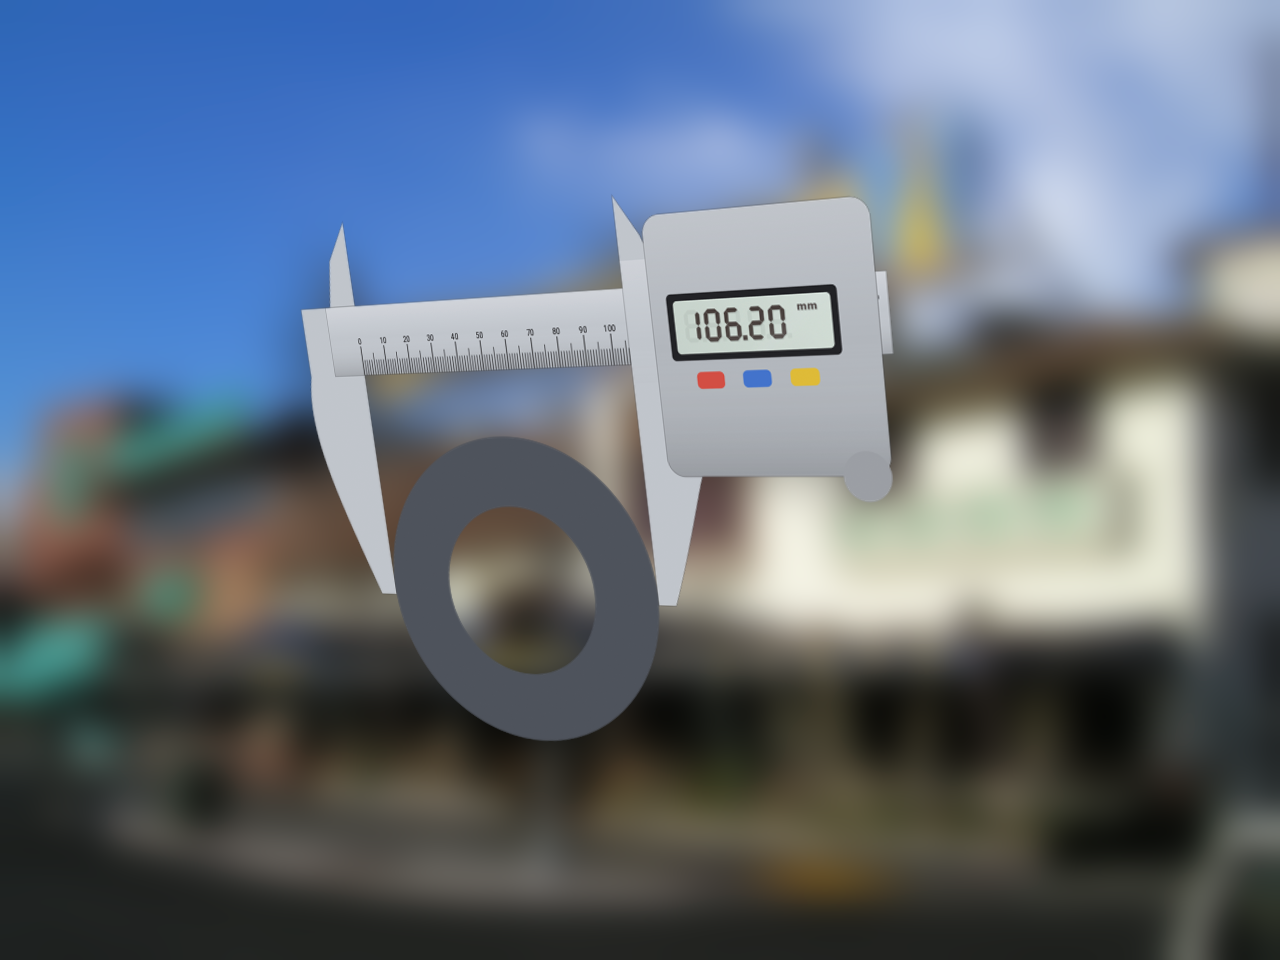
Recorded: 106.20,mm
